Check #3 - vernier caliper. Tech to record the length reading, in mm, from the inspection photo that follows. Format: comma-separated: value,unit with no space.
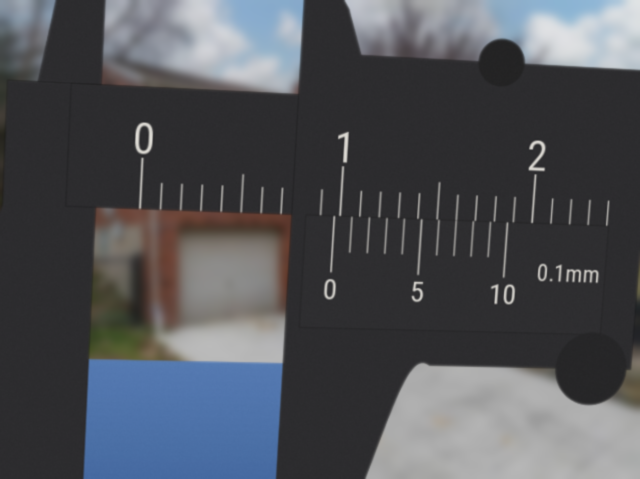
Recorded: 9.7,mm
